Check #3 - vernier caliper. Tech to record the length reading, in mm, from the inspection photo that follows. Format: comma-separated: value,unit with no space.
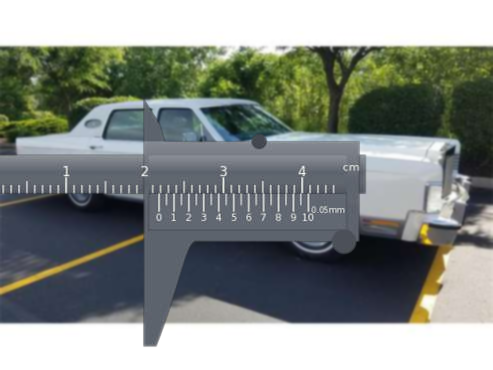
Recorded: 21.8,mm
